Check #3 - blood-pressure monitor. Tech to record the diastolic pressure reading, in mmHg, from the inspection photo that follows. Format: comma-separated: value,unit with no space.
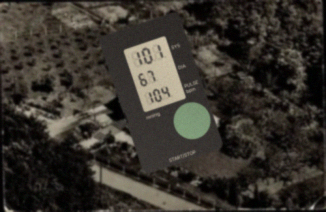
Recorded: 67,mmHg
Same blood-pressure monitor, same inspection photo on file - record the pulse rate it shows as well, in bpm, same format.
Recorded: 104,bpm
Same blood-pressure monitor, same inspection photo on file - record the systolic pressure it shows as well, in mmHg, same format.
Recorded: 101,mmHg
